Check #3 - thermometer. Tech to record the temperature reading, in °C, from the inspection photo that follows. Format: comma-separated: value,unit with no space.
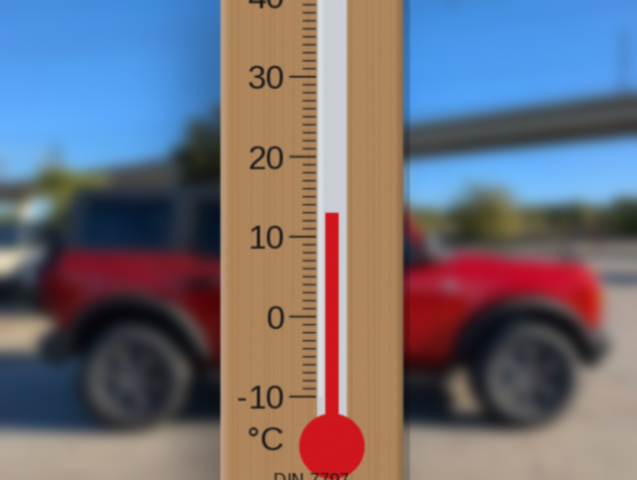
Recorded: 13,°C
